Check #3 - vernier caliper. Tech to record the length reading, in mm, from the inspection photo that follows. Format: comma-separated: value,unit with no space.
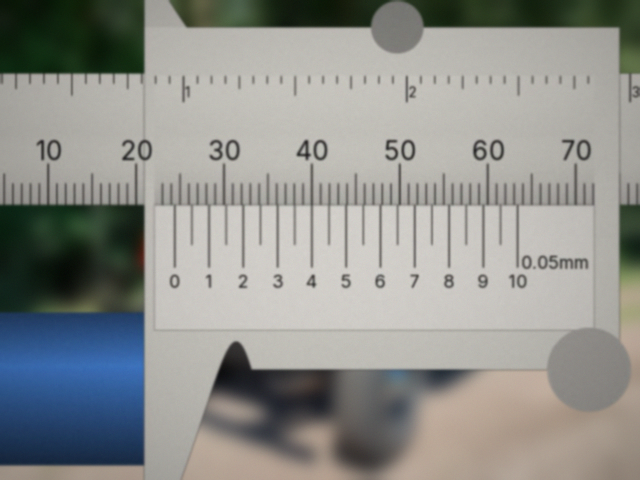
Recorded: 24.4,mm
